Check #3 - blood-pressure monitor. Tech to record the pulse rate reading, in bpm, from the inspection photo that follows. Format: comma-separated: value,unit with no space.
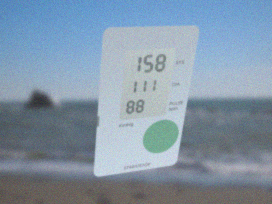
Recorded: 88,bpm
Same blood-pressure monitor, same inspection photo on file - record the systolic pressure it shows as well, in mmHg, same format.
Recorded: 158,mmHg
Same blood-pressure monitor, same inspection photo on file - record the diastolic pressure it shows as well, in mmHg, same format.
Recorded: 111,mmHg
